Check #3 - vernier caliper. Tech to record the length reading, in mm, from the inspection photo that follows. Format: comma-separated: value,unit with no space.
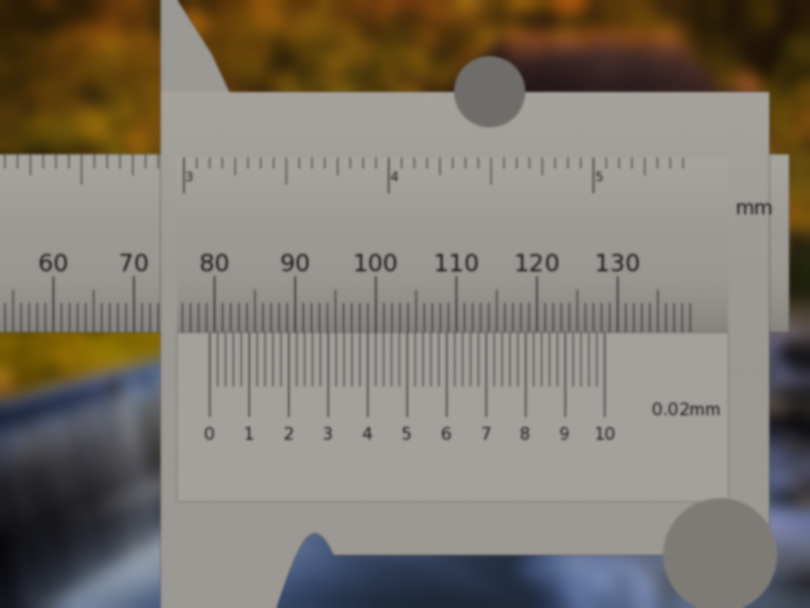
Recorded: 79.4,mm
